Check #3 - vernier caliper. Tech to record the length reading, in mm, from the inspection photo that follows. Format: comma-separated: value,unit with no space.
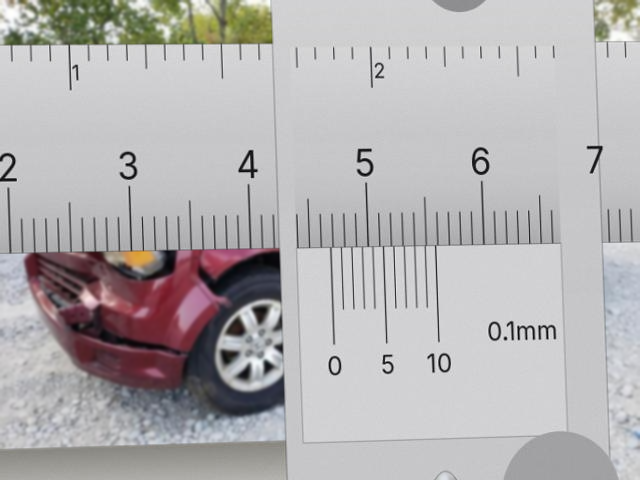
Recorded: 46.8,mm
